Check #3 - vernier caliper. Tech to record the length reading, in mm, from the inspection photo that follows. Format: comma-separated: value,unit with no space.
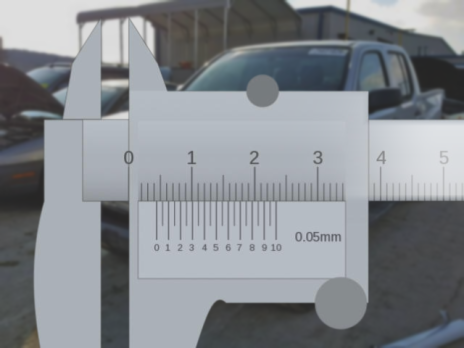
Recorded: 4.4,mm
